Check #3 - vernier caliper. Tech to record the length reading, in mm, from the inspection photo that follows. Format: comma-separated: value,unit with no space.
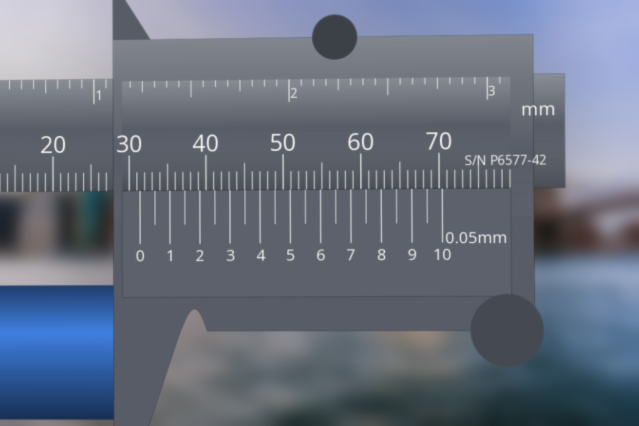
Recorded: 31.4,mm
